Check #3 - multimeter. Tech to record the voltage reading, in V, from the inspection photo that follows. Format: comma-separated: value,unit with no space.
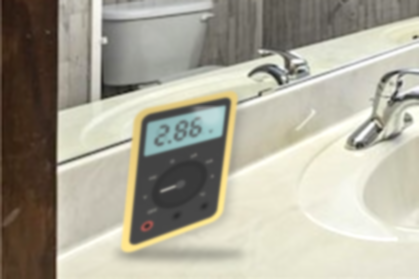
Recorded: 2.86,V
